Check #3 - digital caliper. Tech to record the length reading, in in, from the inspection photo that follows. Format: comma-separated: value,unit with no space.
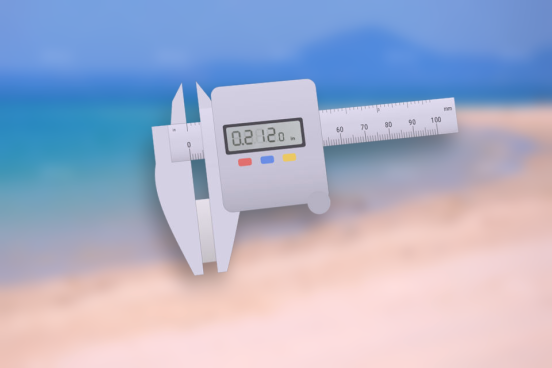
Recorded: 0.2120,in
